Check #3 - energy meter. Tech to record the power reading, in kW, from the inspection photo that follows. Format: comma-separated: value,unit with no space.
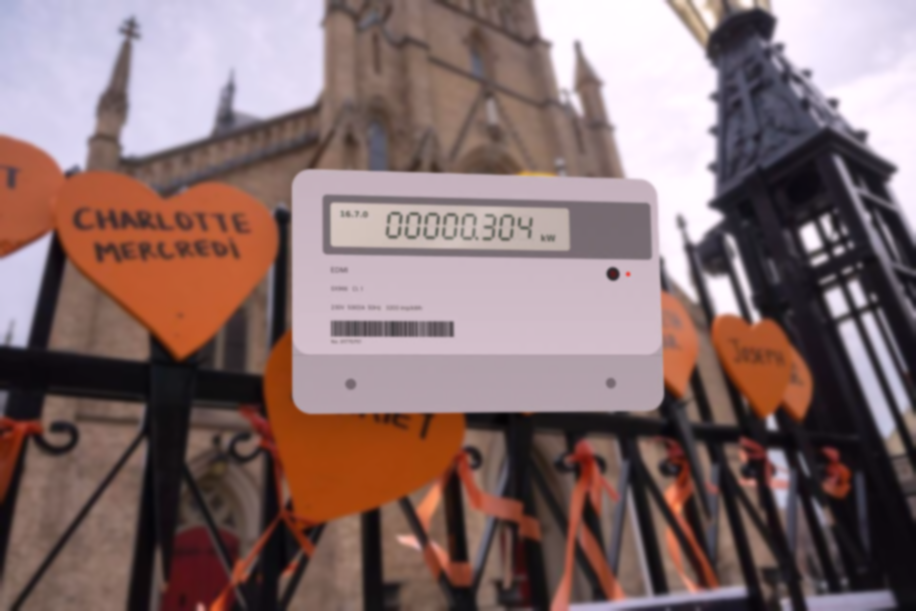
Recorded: 0.304,kW
